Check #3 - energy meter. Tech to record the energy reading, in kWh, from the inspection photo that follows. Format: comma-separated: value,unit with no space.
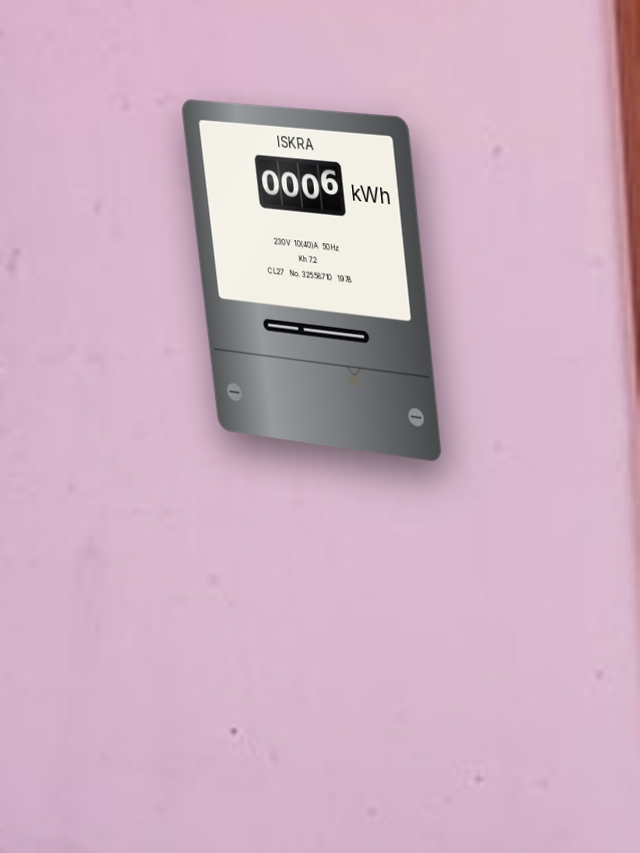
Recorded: 6,kWh
